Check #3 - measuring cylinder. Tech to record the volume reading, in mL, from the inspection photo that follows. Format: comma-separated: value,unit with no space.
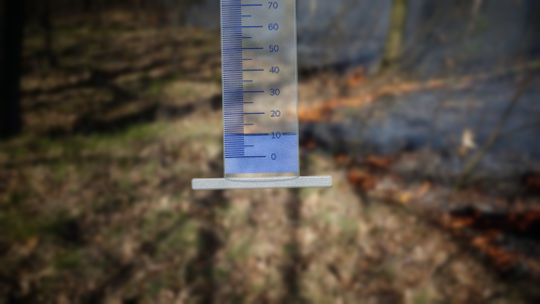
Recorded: 10,mL
